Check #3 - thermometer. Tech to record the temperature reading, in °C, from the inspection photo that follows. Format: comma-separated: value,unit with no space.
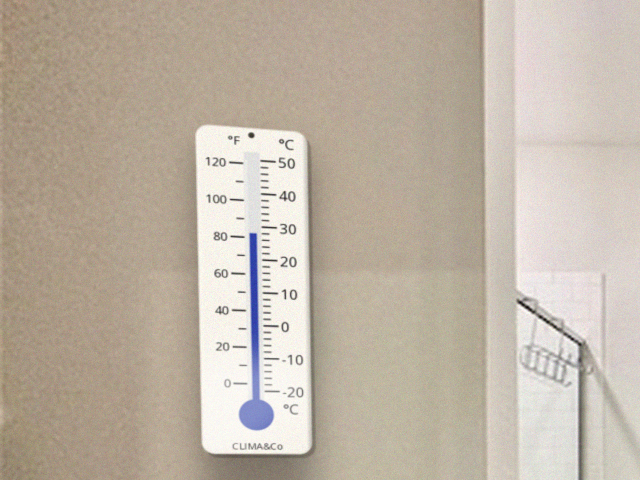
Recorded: 28,°C
